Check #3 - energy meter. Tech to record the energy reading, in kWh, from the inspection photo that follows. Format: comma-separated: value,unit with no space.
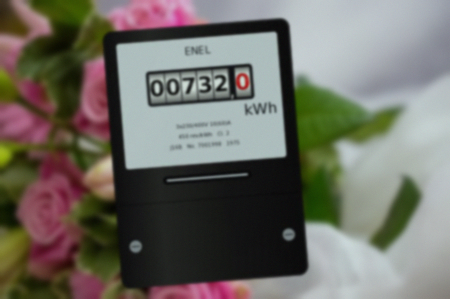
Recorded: 732.0,kWh
